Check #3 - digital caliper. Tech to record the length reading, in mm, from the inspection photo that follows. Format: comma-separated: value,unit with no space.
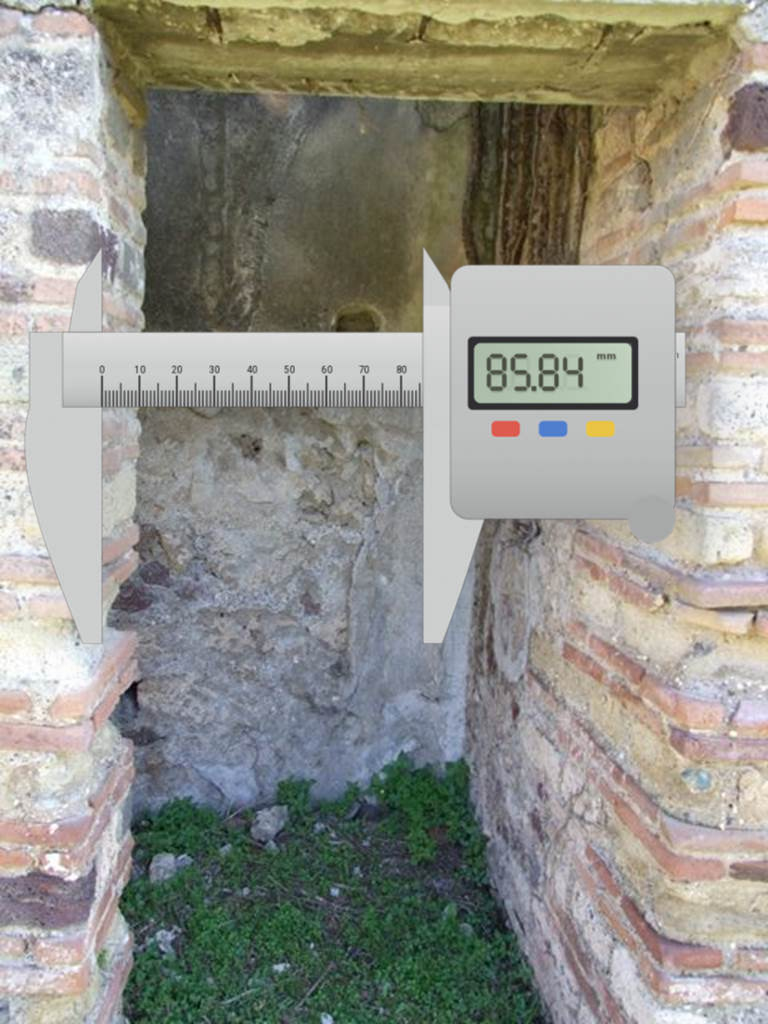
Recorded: 85.84,mm
